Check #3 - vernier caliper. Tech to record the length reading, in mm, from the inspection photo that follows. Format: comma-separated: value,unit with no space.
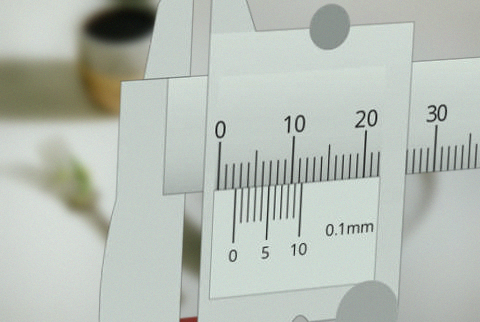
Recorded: 2.4,mm
